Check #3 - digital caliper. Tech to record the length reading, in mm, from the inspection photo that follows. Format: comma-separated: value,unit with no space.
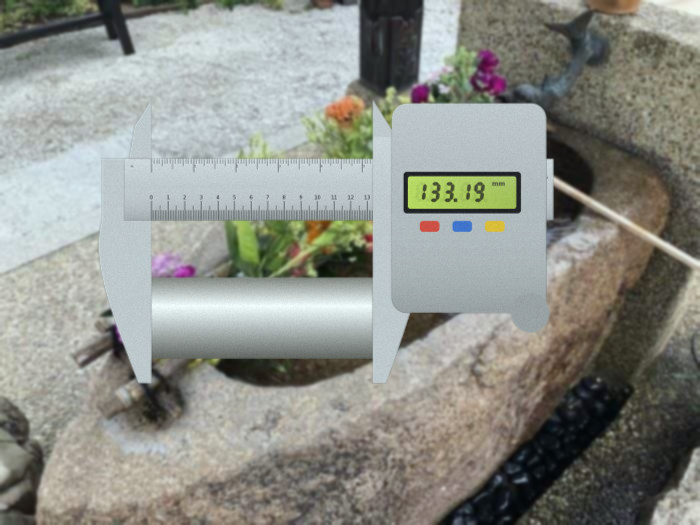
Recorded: 133.19,mm
